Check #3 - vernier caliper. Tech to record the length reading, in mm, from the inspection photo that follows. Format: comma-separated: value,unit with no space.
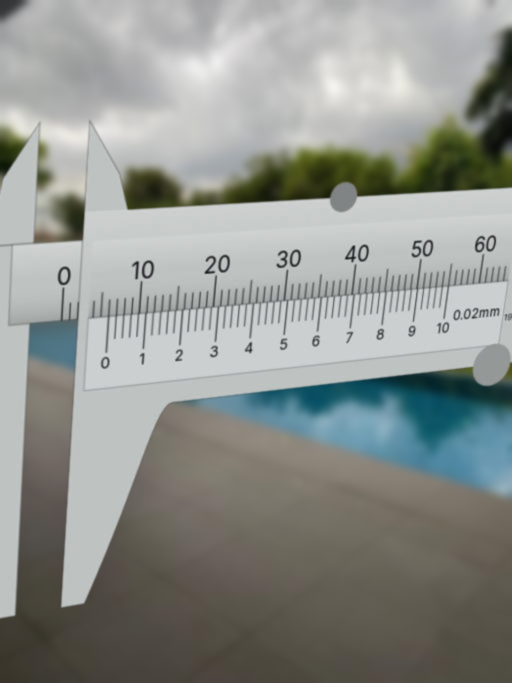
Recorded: 6.0,mm
